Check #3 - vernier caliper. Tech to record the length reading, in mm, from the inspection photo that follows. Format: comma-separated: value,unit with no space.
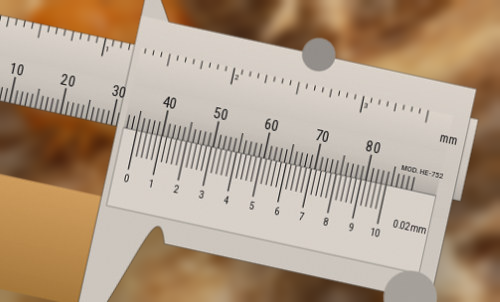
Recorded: 35.0,mm
